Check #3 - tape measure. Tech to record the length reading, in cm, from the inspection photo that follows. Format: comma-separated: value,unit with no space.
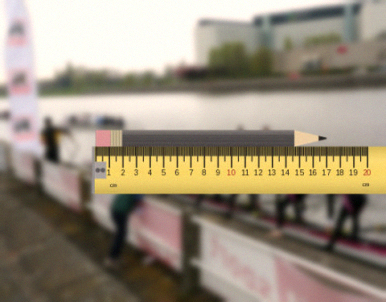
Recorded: 17,cm
